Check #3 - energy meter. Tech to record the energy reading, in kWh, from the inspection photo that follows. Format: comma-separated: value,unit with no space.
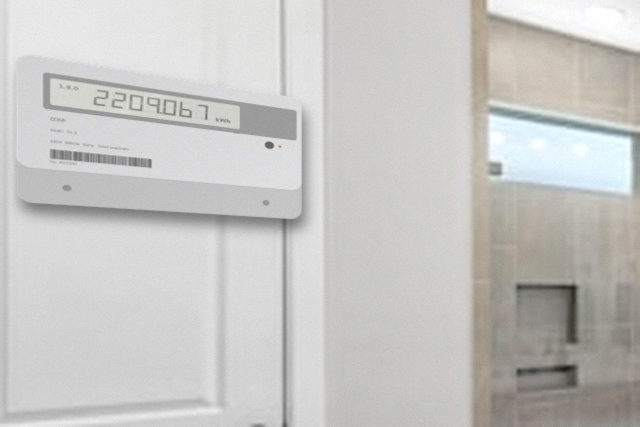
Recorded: 2209.067,kWh
